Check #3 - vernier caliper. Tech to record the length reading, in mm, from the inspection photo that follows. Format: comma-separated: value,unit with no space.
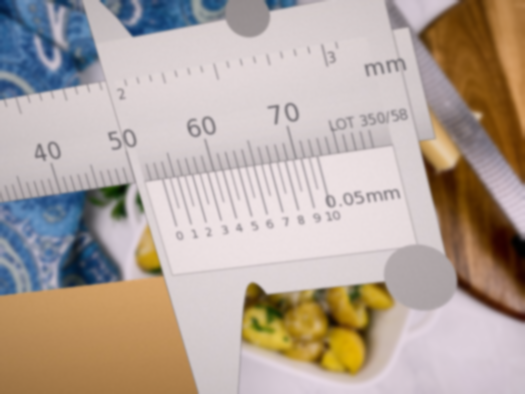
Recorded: 53.5,mm
